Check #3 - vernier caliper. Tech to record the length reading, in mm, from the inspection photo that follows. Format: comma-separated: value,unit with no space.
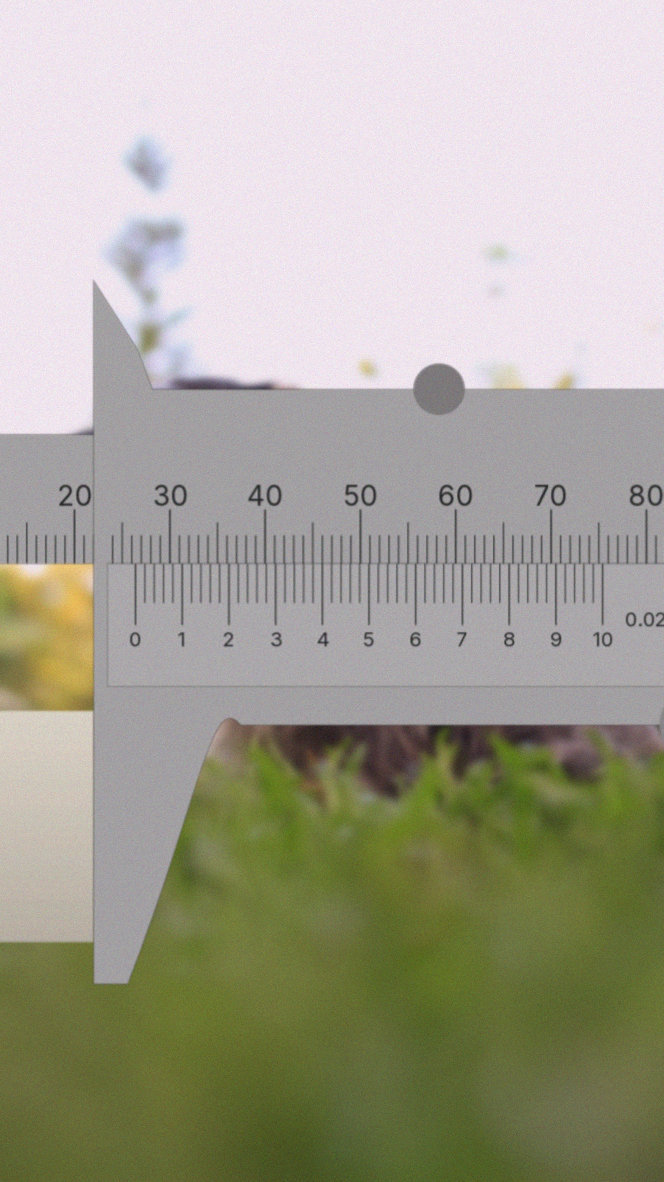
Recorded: 26.4,mm
